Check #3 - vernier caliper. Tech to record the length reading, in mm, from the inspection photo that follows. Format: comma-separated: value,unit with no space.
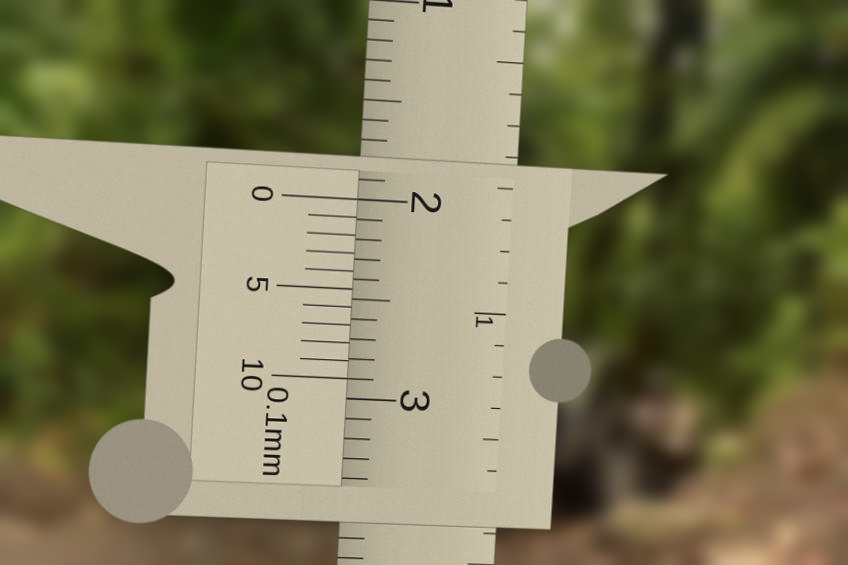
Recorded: 20.0,mm
